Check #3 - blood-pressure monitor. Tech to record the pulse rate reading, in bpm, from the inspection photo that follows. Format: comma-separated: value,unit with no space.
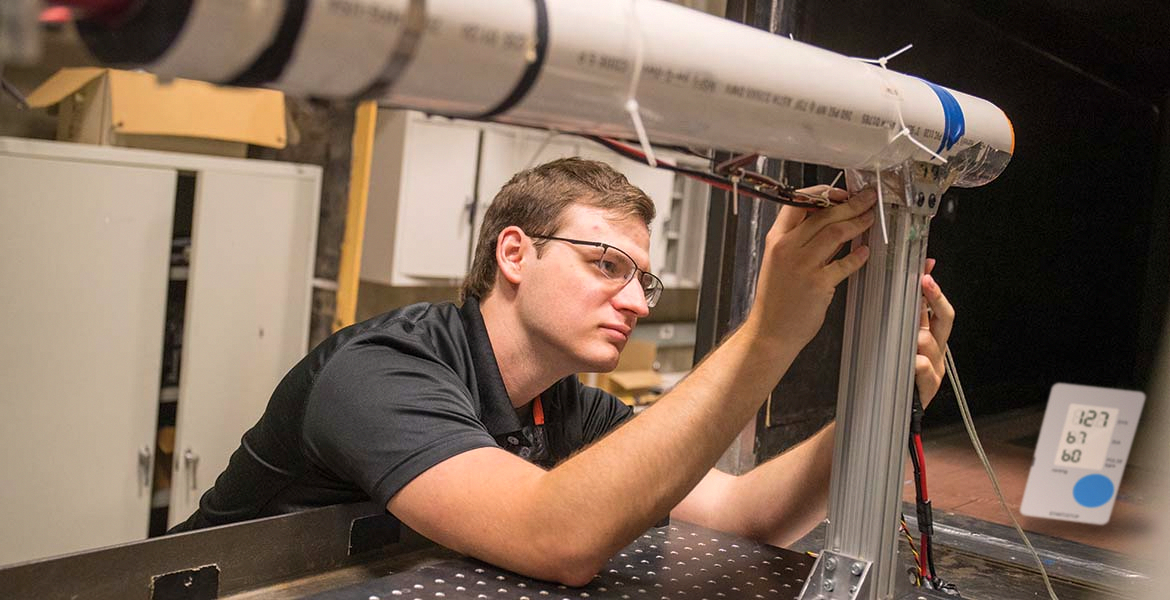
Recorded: 60,bpm
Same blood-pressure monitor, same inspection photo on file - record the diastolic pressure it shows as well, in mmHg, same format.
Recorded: 67,mmHg
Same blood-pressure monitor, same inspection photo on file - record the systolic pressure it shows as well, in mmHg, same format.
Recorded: 127,mmHg
